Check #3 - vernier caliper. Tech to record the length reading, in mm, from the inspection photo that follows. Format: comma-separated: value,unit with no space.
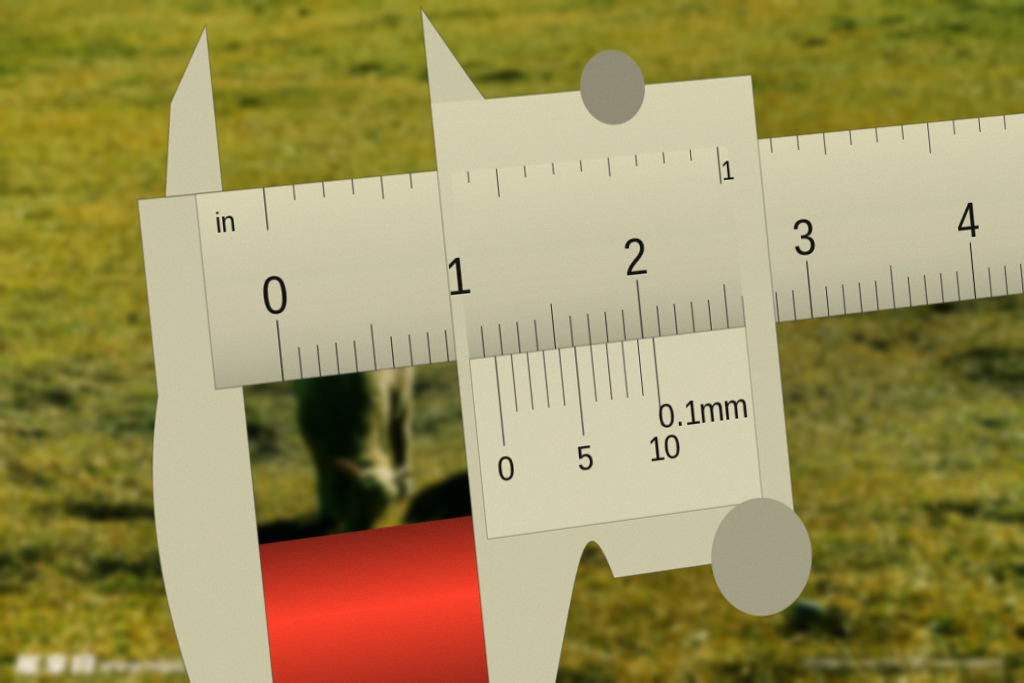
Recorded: 11.6,mm
